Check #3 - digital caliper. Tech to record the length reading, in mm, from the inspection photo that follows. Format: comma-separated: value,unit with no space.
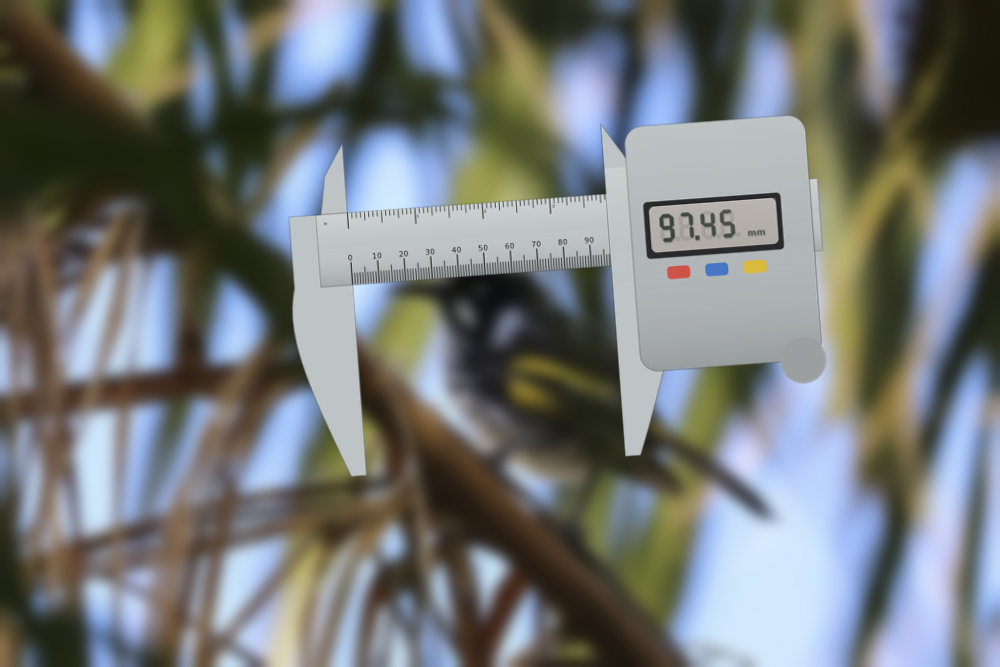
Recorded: 97.45,mm
